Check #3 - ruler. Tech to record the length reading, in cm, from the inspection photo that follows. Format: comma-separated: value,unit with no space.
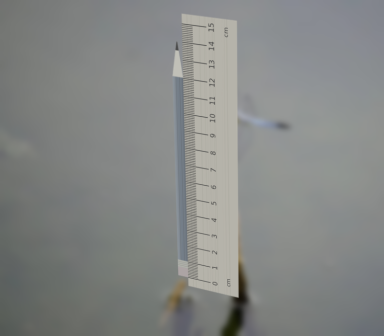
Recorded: 14,cm
